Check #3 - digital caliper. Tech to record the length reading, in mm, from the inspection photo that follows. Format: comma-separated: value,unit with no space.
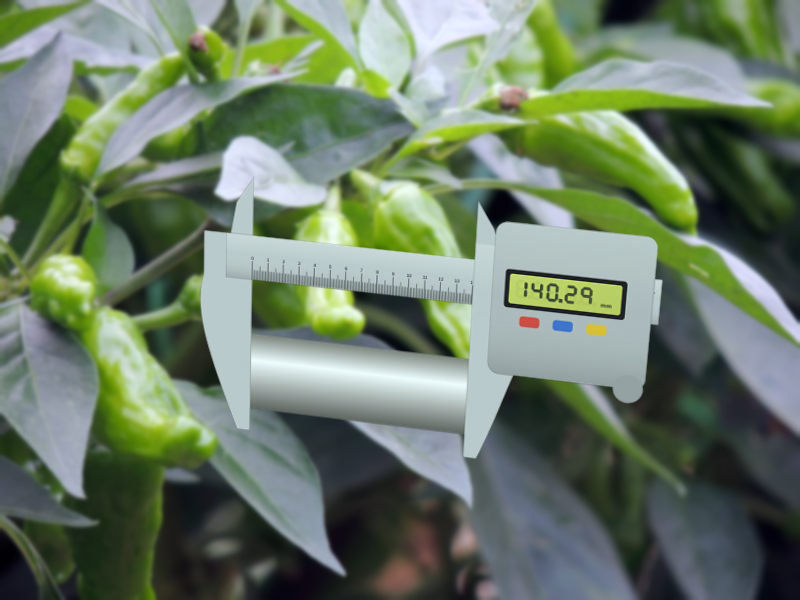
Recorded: 140.29,mm
